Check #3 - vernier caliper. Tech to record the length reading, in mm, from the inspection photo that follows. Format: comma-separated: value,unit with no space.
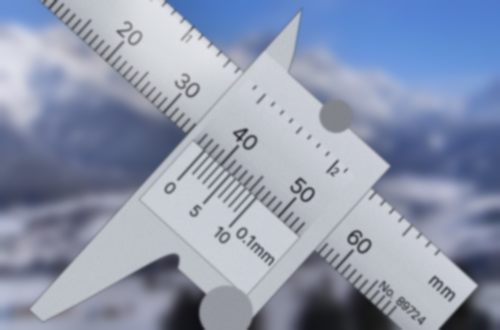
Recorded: 37.2,mm
